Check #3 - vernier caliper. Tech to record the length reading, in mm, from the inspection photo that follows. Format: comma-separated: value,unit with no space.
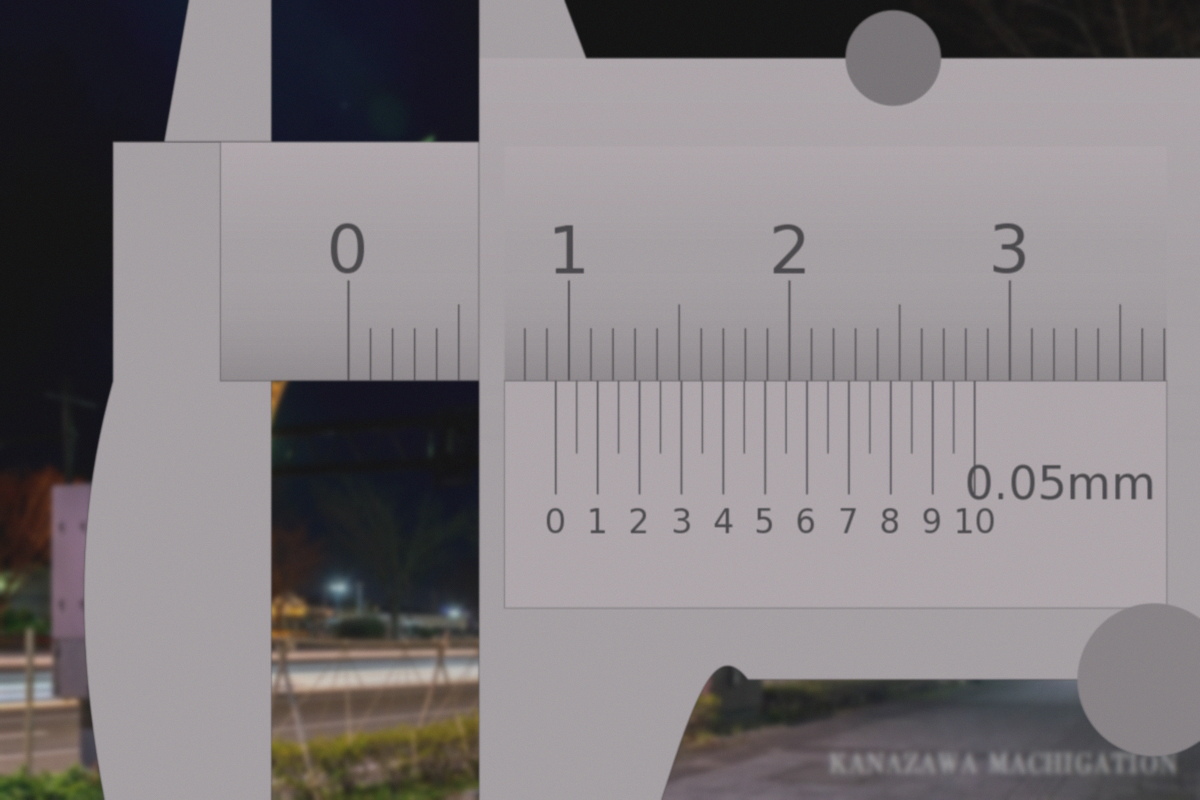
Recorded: 9.4,mm
